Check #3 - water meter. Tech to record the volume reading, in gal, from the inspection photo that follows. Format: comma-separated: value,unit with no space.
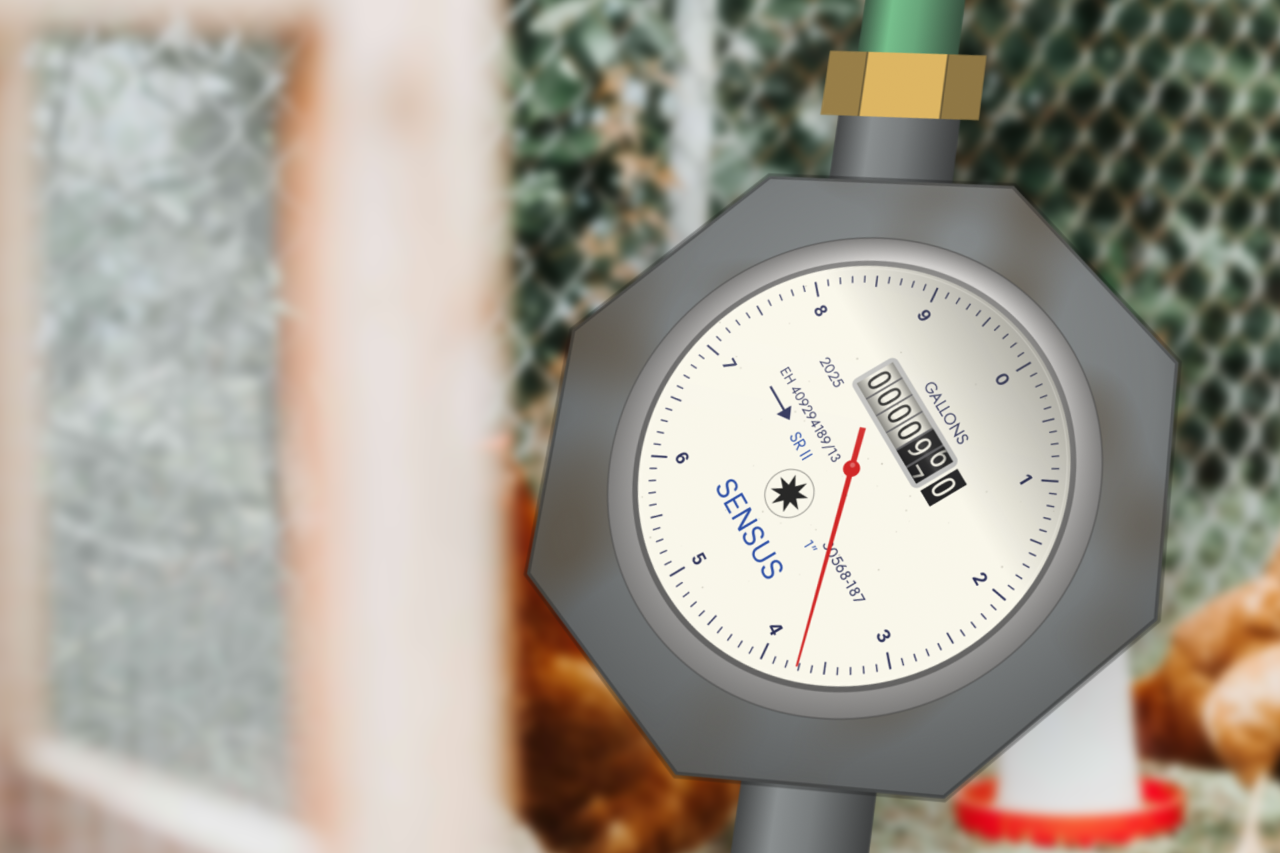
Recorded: 963.7,gal
